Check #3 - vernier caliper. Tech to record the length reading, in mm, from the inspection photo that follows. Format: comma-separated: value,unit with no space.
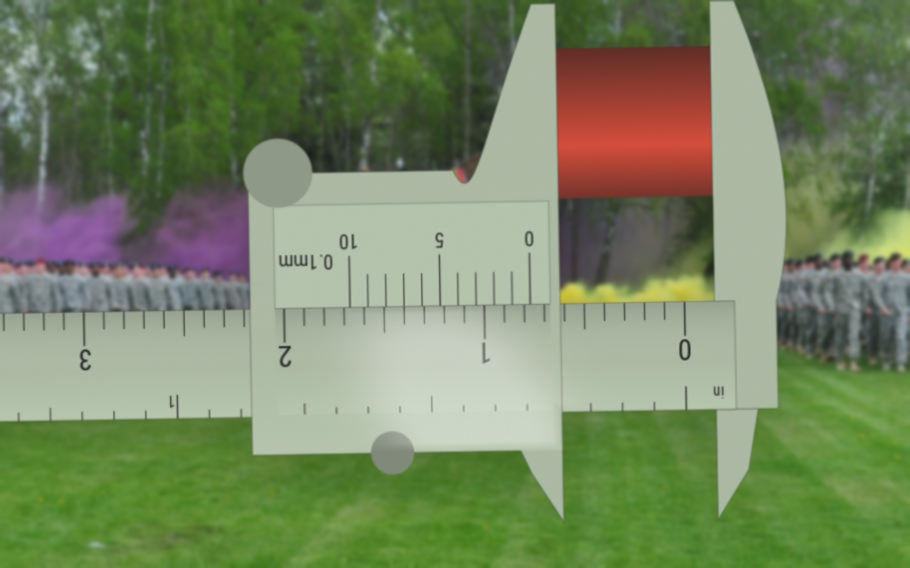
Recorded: 7.7,mm
